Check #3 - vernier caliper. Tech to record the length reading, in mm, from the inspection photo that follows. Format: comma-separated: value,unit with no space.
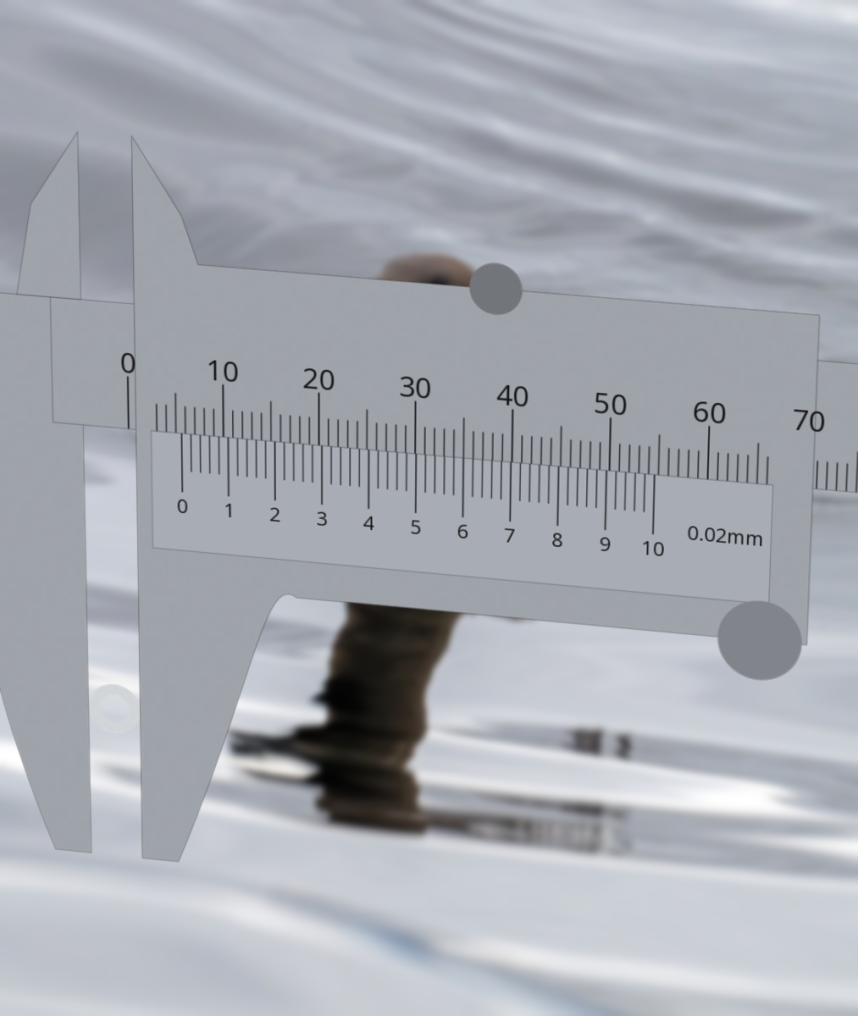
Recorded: 5.6,mm
